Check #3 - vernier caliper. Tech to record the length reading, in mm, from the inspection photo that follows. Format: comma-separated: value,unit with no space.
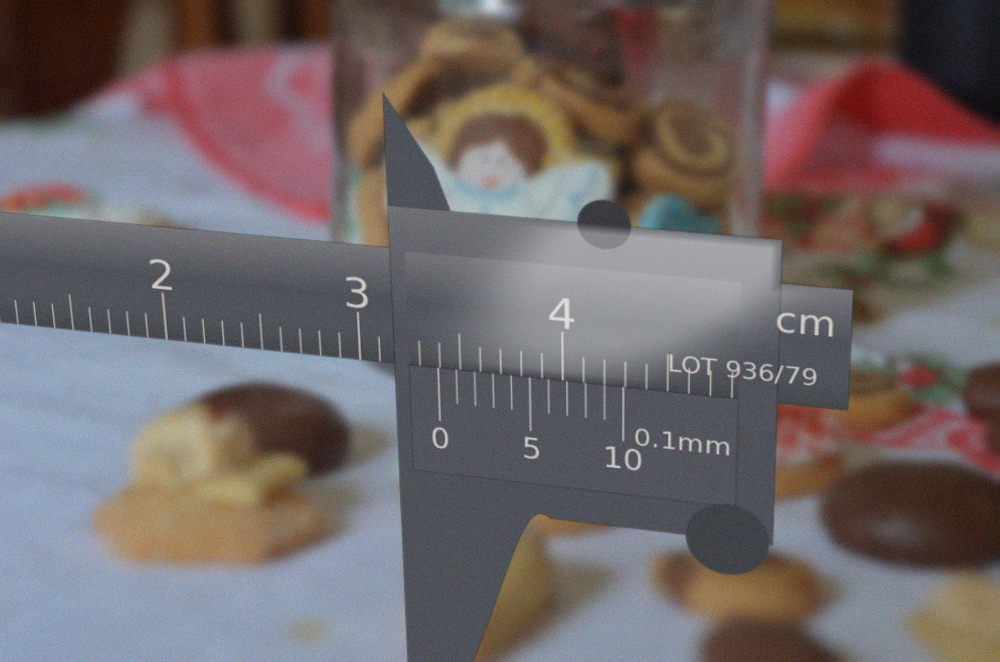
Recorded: 33.9,mm
